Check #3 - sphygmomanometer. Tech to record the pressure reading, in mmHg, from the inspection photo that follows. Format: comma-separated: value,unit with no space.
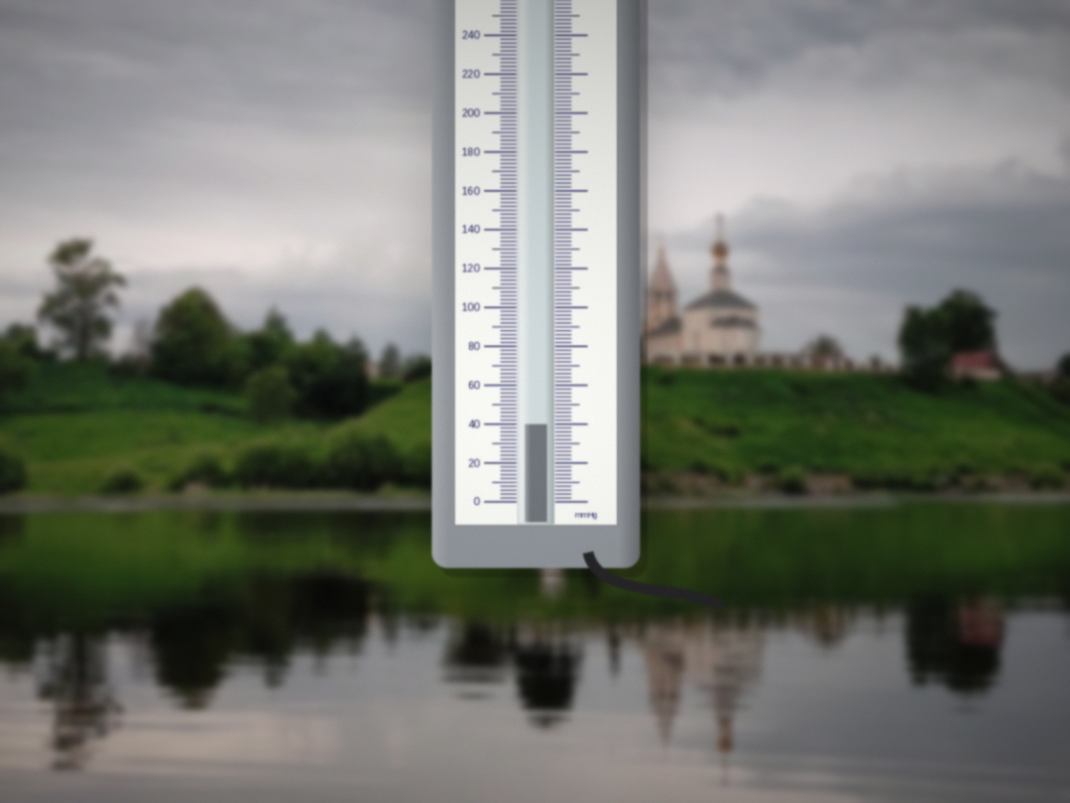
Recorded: 40,mmHg
